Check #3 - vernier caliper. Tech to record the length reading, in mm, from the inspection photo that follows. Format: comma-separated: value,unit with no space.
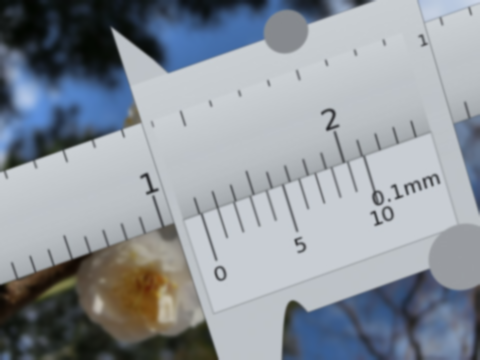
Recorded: 12.1,mm
